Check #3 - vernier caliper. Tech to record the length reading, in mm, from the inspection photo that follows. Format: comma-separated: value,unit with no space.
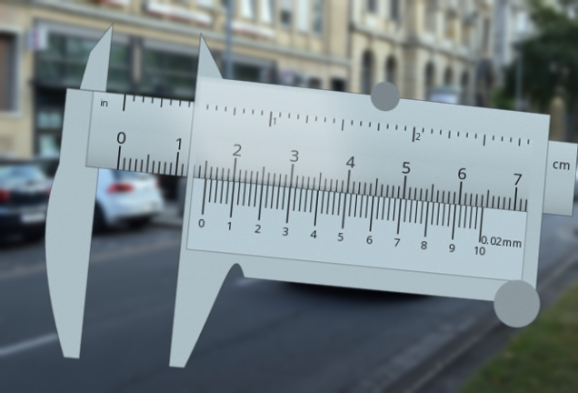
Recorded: 15.2,mm
